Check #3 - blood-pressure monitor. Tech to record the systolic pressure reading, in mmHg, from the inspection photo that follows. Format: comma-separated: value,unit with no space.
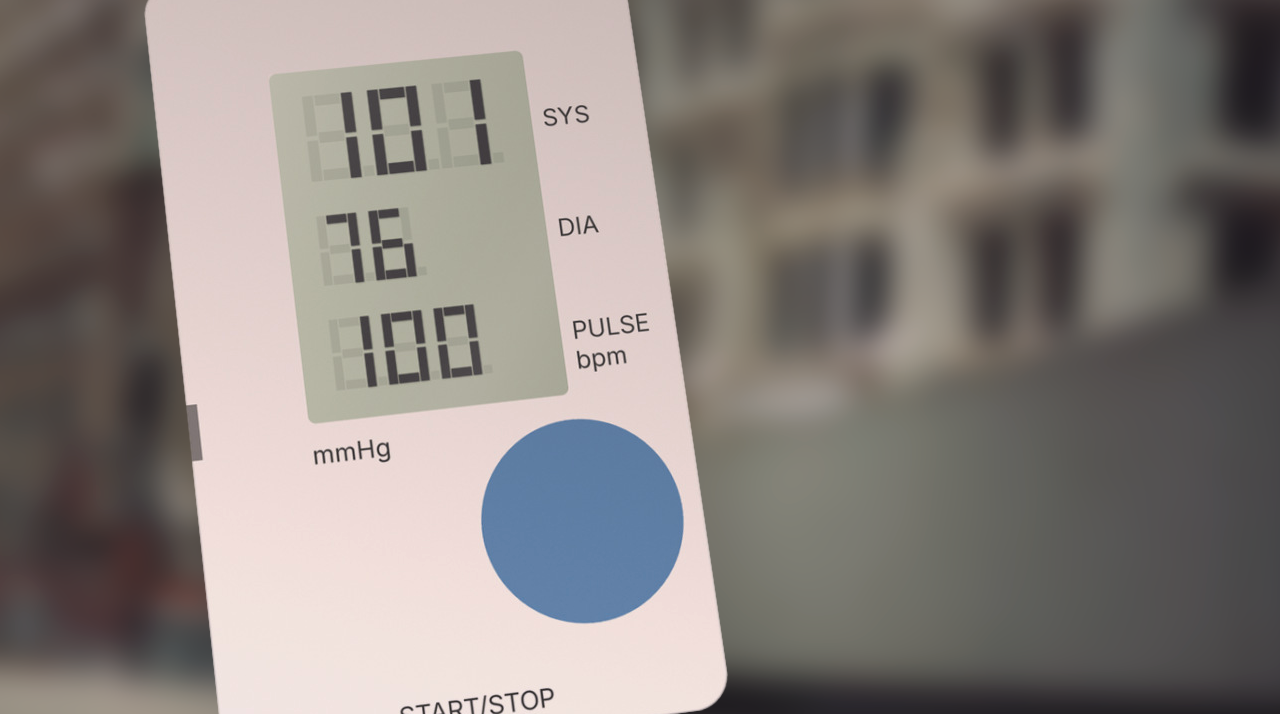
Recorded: 101,mmHg
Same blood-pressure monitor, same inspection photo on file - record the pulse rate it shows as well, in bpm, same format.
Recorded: 100,bpm
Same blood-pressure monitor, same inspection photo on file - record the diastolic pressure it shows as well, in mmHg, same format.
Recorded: 76,mmHg
